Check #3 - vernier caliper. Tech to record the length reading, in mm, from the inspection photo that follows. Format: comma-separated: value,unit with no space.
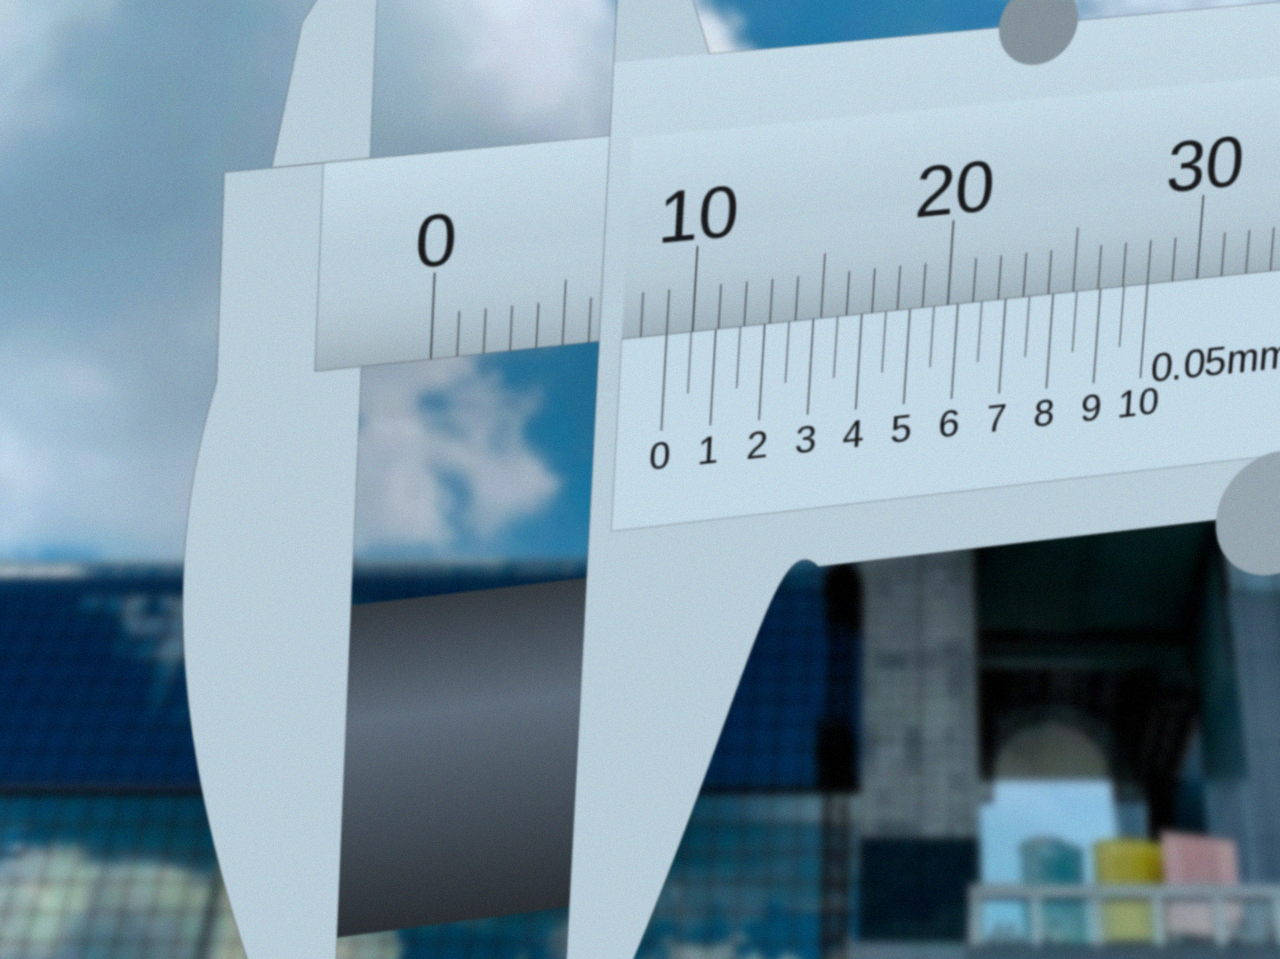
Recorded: 9.0,mm
